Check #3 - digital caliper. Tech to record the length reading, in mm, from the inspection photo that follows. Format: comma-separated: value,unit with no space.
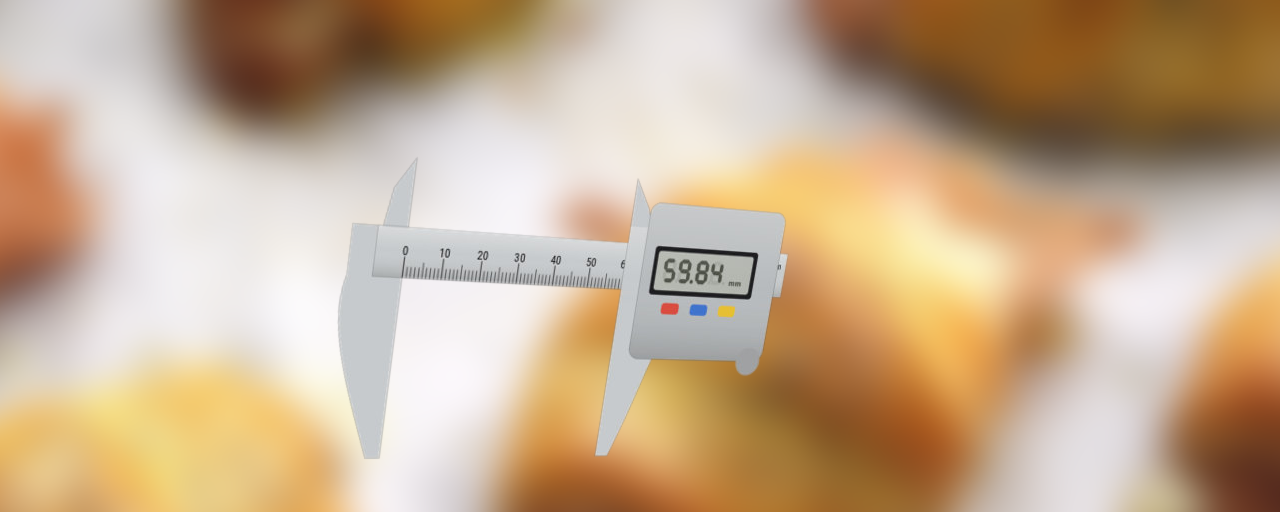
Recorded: 59.84,mm
